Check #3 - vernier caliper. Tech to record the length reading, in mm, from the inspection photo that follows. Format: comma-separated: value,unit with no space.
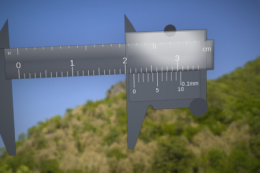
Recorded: 21.6,mm
